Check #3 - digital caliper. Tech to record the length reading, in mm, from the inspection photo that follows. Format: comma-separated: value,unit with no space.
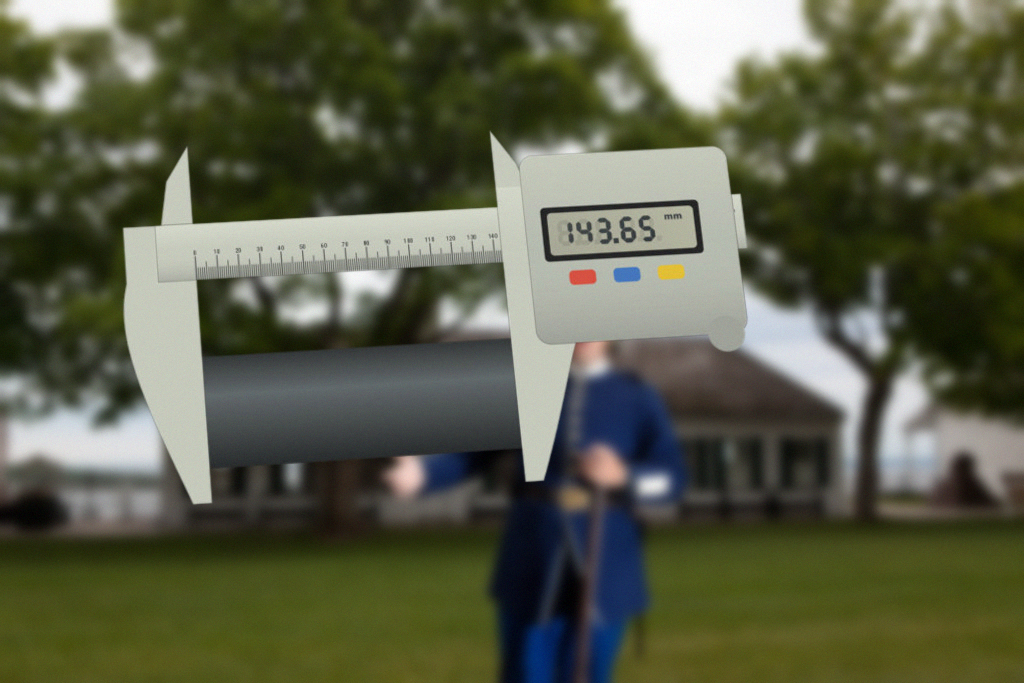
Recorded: 143.65,mm
